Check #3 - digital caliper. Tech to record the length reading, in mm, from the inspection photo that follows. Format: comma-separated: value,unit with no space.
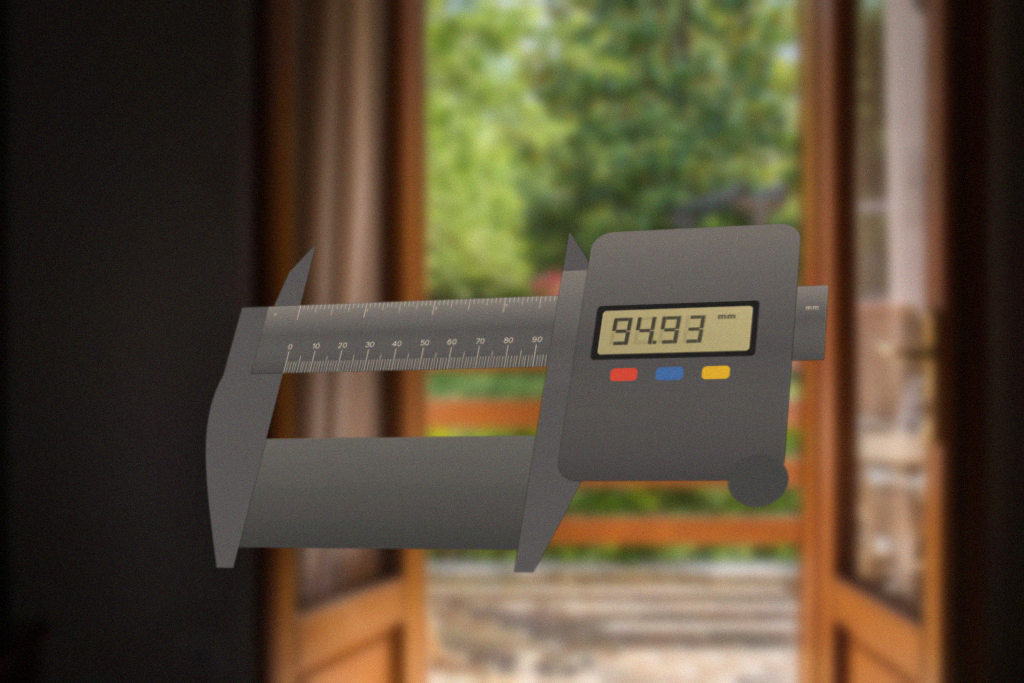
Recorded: 94.93,mm
